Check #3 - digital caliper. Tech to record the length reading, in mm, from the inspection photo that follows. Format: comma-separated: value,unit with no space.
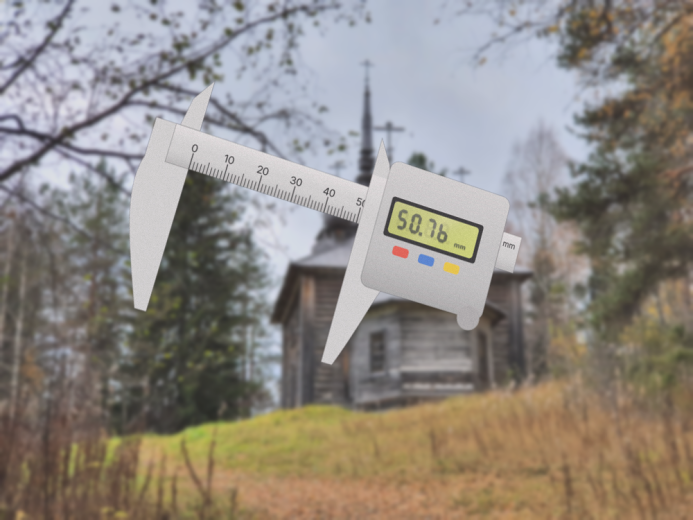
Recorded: 50.76,mm
